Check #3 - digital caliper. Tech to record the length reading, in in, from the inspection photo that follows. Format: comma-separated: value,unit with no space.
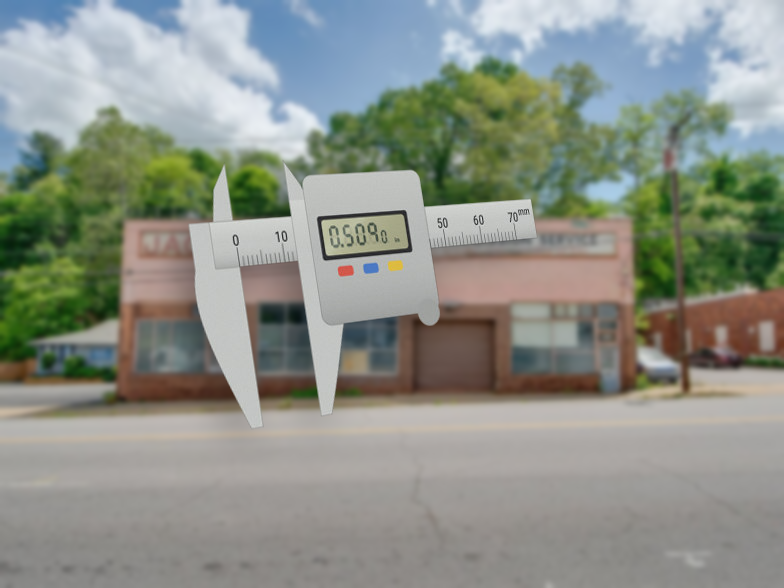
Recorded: 0.5090,in
